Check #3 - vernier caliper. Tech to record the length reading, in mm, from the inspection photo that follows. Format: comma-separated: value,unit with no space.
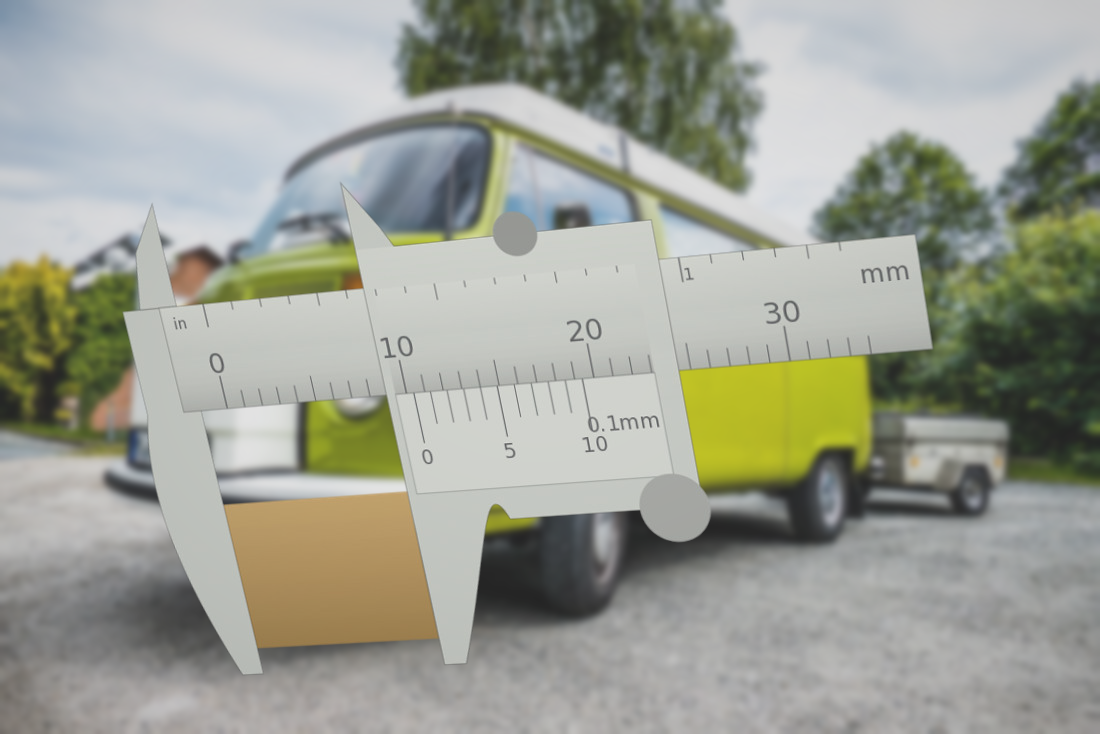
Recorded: 10.4,mm
